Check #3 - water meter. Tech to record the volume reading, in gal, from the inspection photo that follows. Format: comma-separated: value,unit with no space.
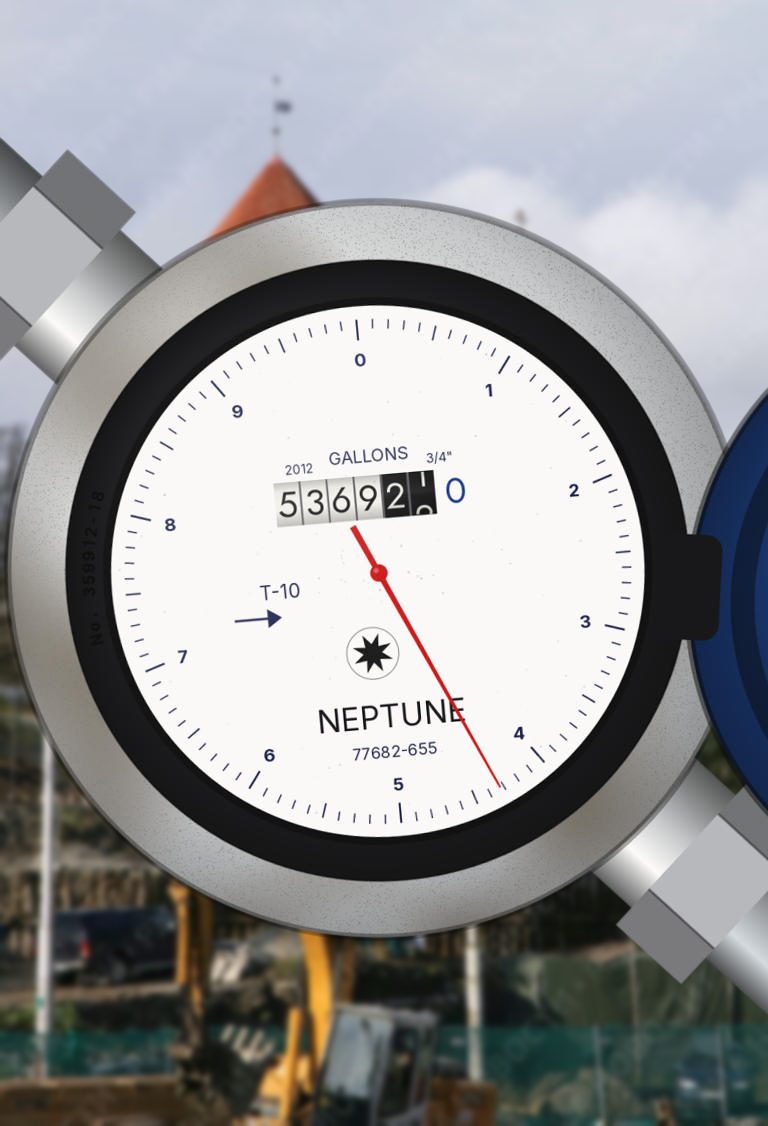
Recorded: 5369214.3,gal
